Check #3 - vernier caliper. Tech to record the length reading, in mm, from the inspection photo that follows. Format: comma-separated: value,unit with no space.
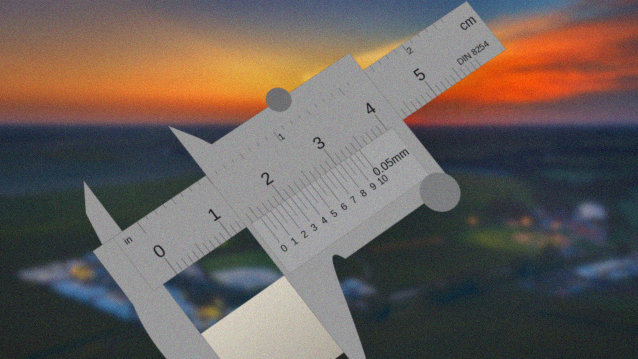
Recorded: 15.4,mm
